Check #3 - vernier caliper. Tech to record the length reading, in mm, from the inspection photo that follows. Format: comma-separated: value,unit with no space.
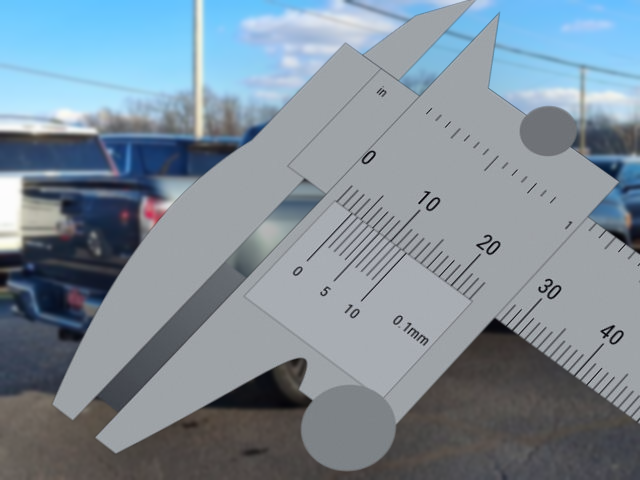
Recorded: 3.6,mm
